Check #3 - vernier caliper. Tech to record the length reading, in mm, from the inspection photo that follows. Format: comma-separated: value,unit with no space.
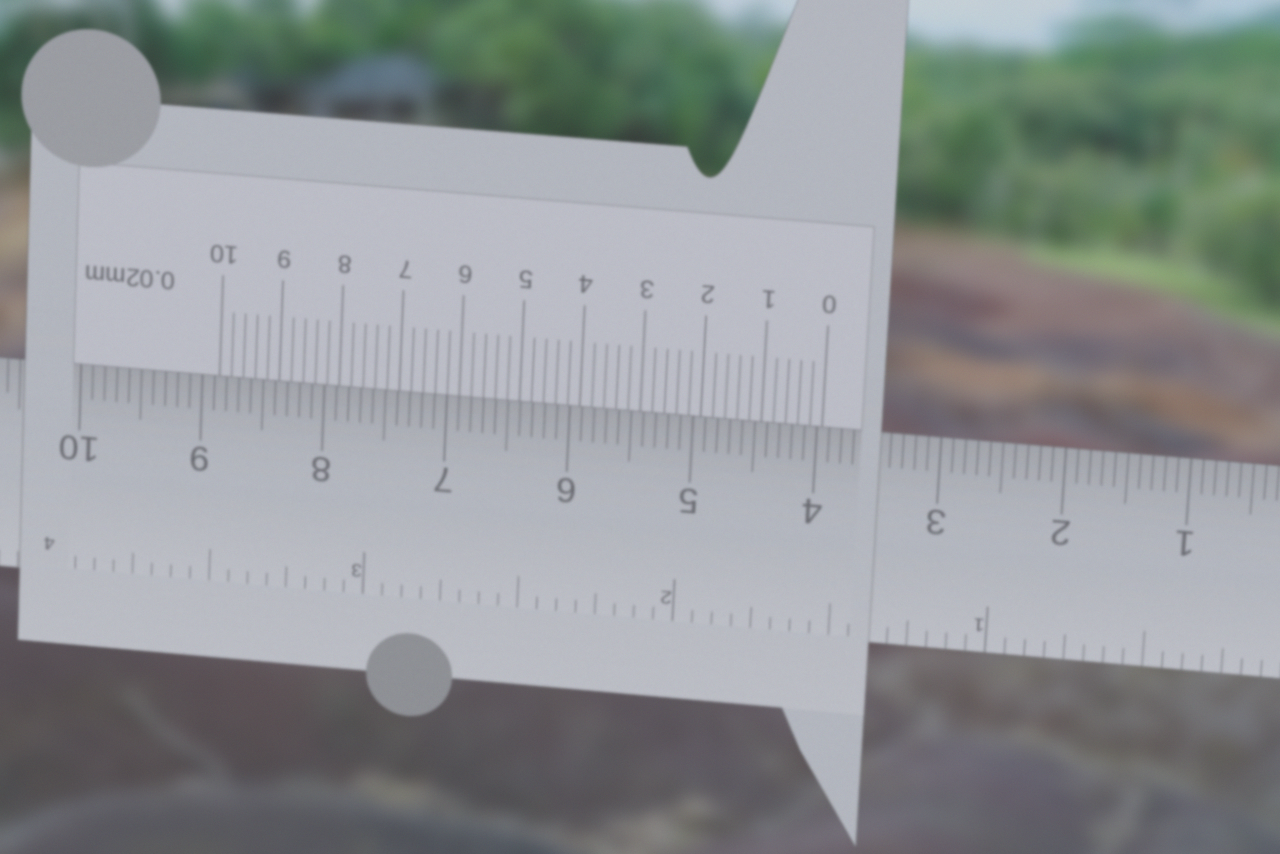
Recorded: 39.6,mm
